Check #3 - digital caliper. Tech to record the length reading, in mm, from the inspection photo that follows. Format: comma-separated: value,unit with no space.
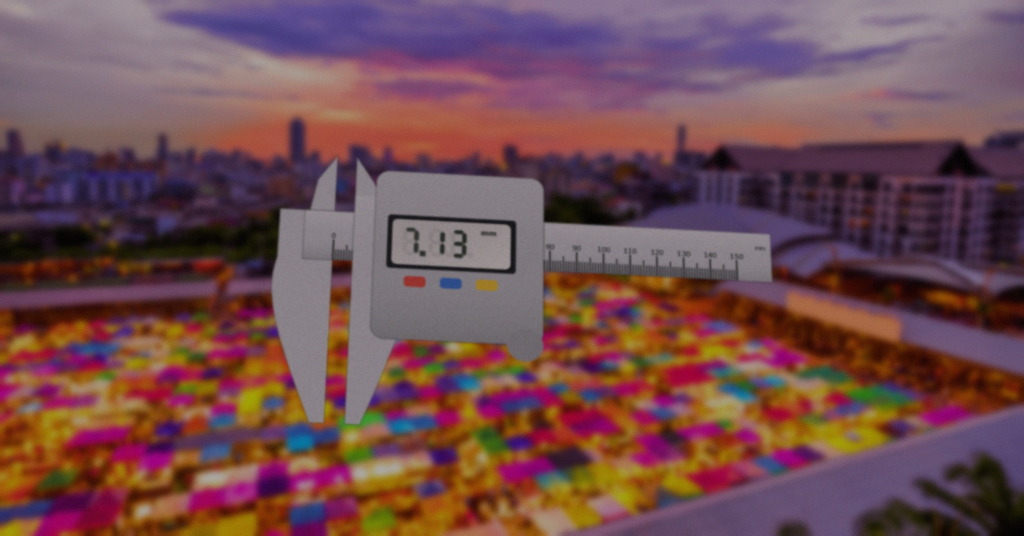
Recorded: 7.13,mm
